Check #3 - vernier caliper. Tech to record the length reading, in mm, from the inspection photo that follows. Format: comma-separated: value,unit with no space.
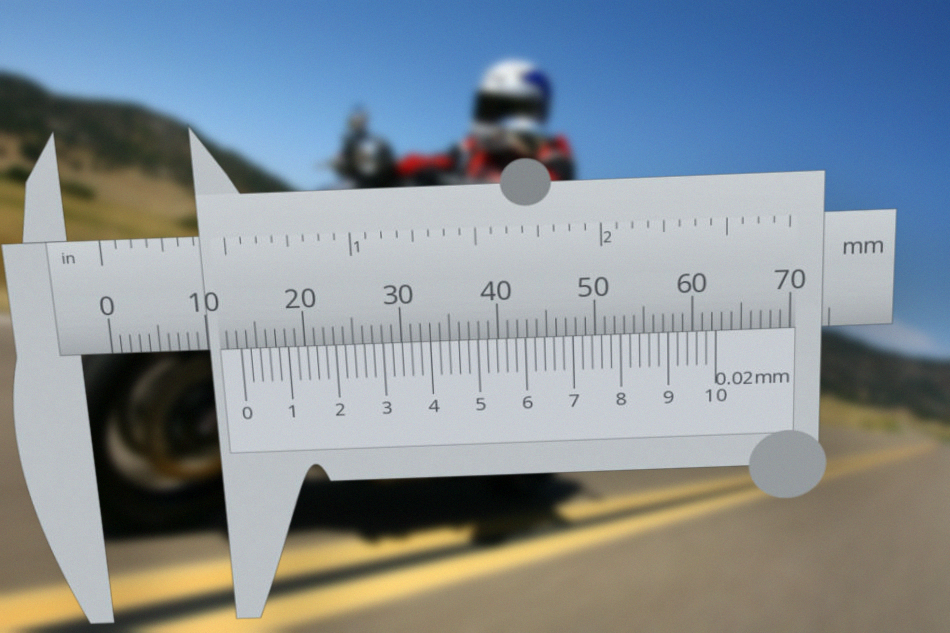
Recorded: 13.4,mm
